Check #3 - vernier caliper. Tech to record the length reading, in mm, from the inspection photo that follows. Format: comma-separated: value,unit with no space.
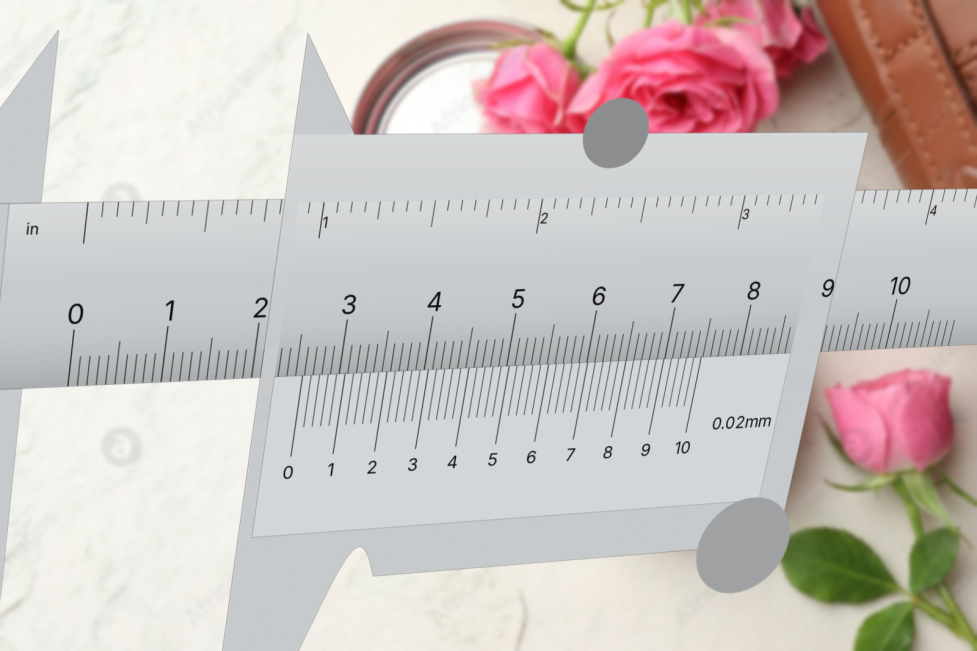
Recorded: 25.8,mm
